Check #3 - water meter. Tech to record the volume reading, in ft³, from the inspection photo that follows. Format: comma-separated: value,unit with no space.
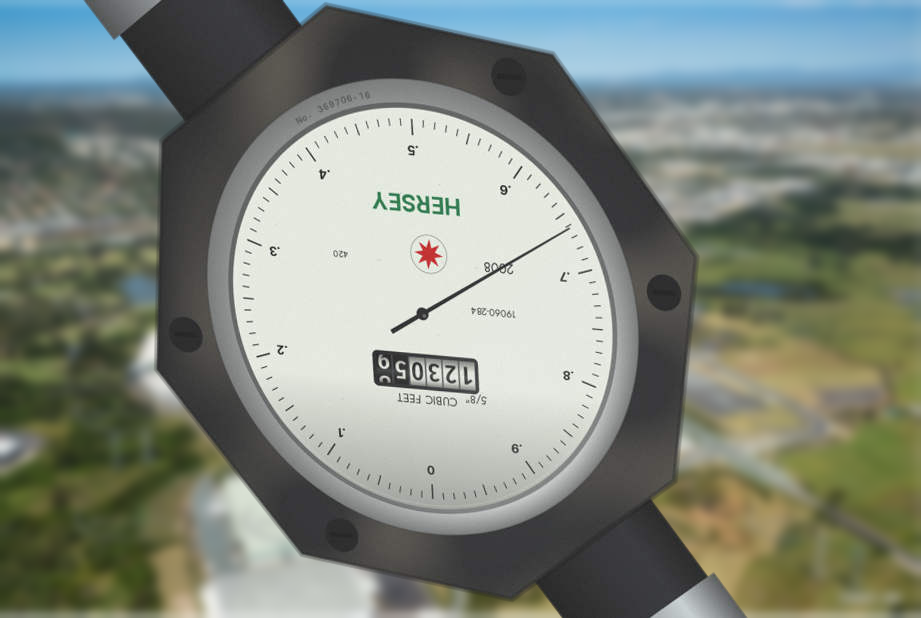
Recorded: 123058.66,ft³
